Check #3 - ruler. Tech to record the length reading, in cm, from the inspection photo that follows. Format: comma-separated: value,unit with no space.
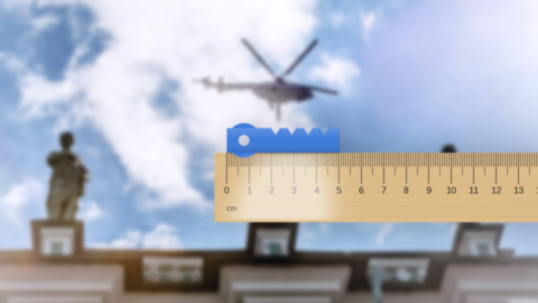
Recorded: 5,cm
